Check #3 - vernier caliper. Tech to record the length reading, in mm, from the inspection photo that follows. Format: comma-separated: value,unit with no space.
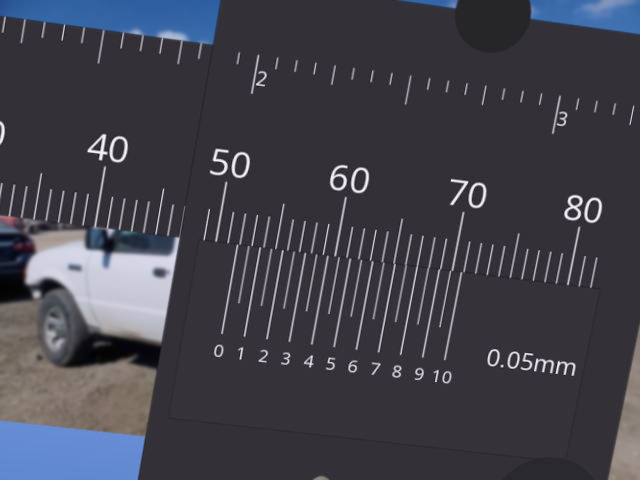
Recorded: 51.8,mm
